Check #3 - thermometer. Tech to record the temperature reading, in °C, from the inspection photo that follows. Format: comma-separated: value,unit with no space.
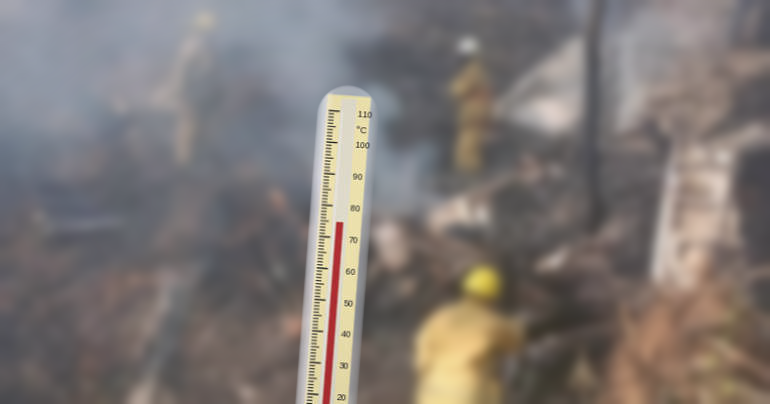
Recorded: 75,°C
